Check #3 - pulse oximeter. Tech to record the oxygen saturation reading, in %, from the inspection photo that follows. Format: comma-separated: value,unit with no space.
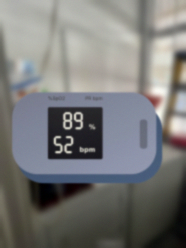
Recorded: 89,%
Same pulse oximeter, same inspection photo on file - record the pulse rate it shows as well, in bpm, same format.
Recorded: 52,bpm
